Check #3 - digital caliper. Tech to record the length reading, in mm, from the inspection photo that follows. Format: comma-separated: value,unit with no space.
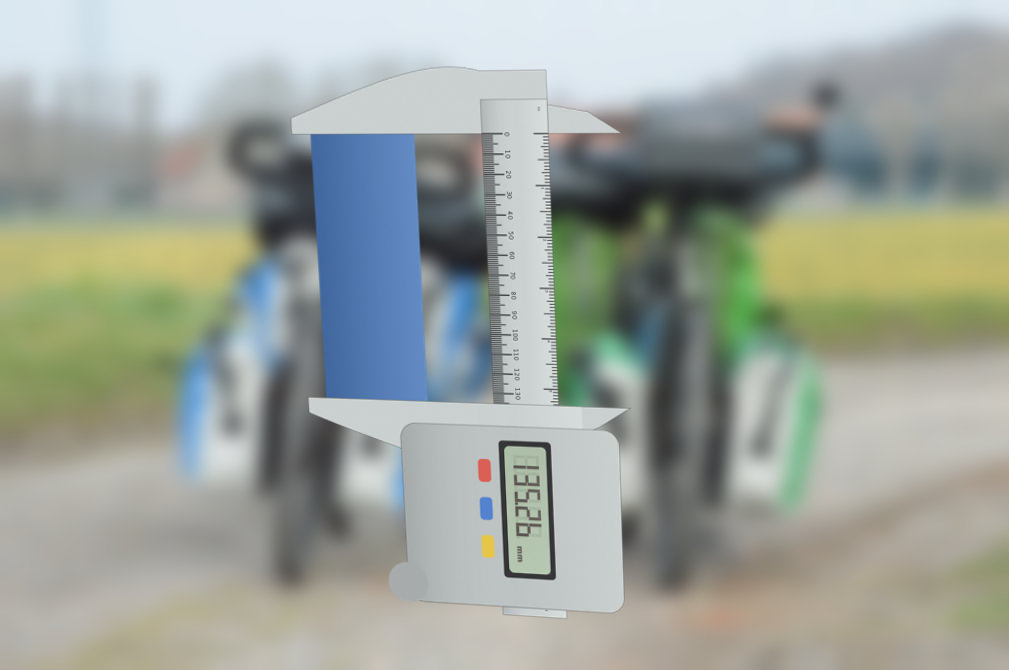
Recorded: 135.26,mm
